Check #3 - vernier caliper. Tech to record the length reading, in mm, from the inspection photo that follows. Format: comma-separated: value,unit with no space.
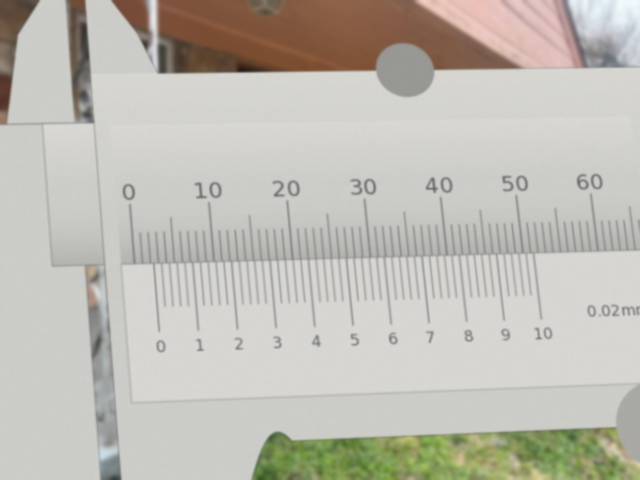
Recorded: 2.4,mm
